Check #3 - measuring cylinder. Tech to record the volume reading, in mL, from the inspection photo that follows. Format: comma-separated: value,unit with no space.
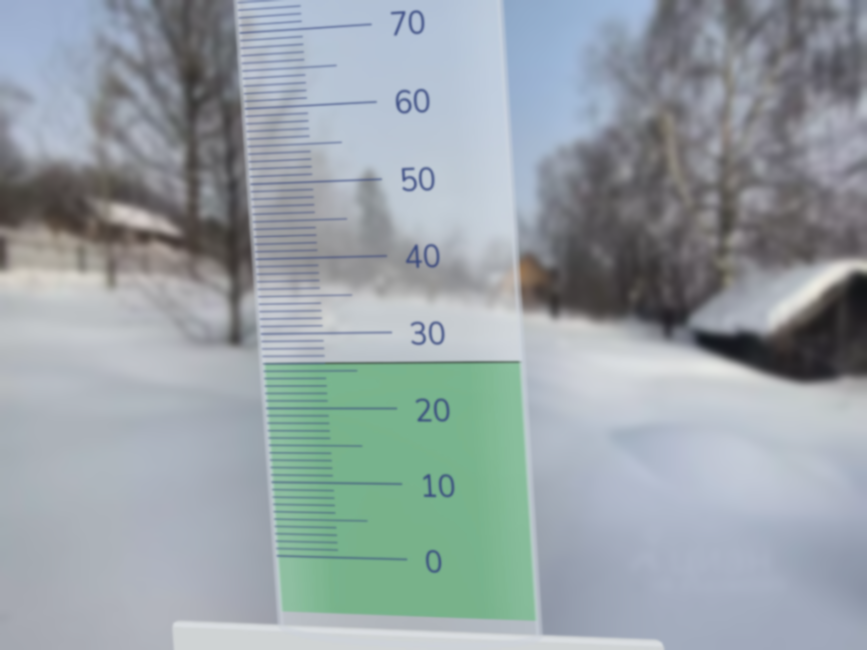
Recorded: 26,mL
